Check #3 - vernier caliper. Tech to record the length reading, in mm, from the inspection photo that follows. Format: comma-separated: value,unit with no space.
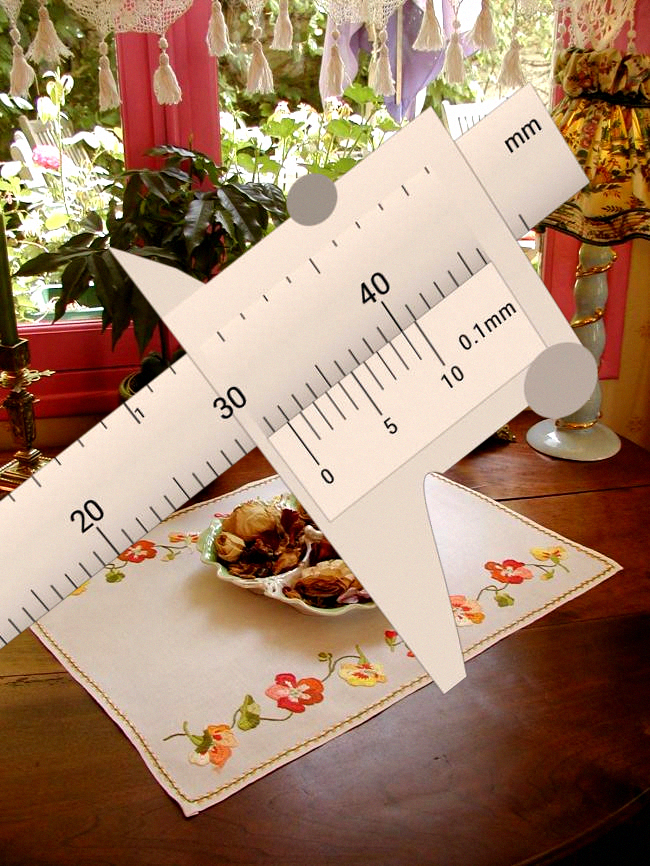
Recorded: 31.9,mm
